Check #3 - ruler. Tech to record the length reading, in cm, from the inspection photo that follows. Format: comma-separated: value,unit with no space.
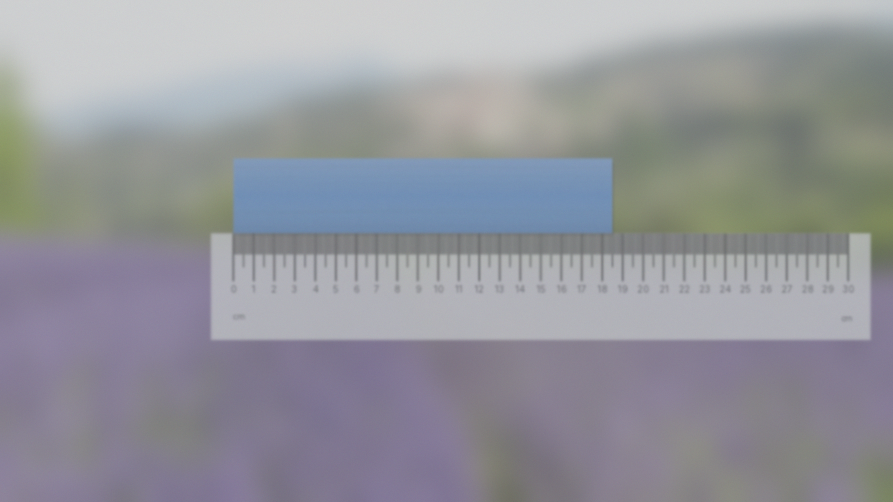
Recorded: 18.5,cm
